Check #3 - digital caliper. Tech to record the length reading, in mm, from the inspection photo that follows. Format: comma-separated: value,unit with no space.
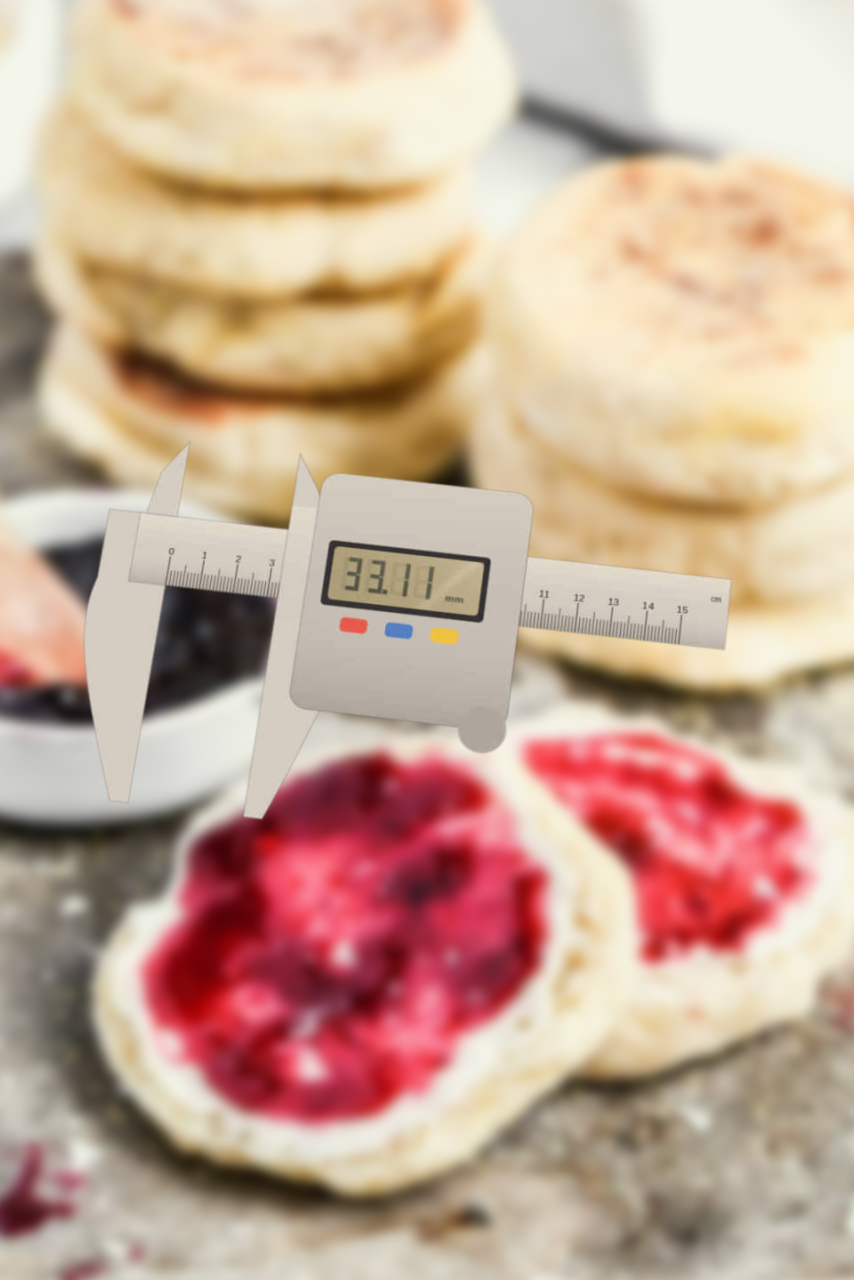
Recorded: 33.11,mm
